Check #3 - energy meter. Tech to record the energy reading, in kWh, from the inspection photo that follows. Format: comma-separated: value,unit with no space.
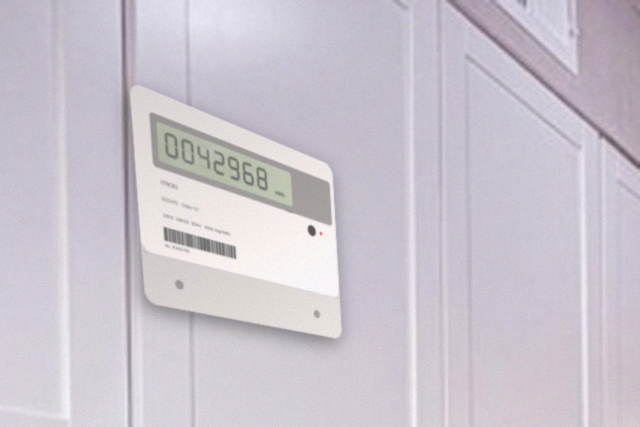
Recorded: 42968,kWh
